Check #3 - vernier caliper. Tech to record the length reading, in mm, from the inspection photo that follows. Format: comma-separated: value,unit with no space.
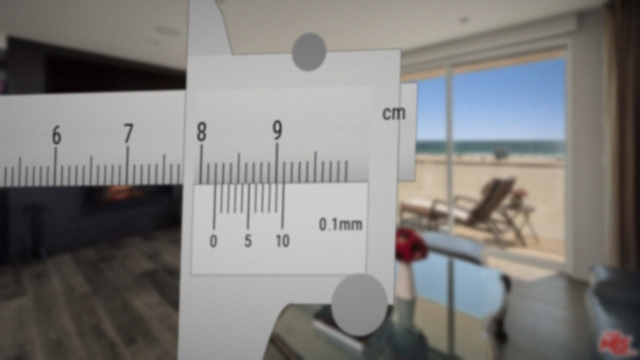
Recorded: 82.0,mm
